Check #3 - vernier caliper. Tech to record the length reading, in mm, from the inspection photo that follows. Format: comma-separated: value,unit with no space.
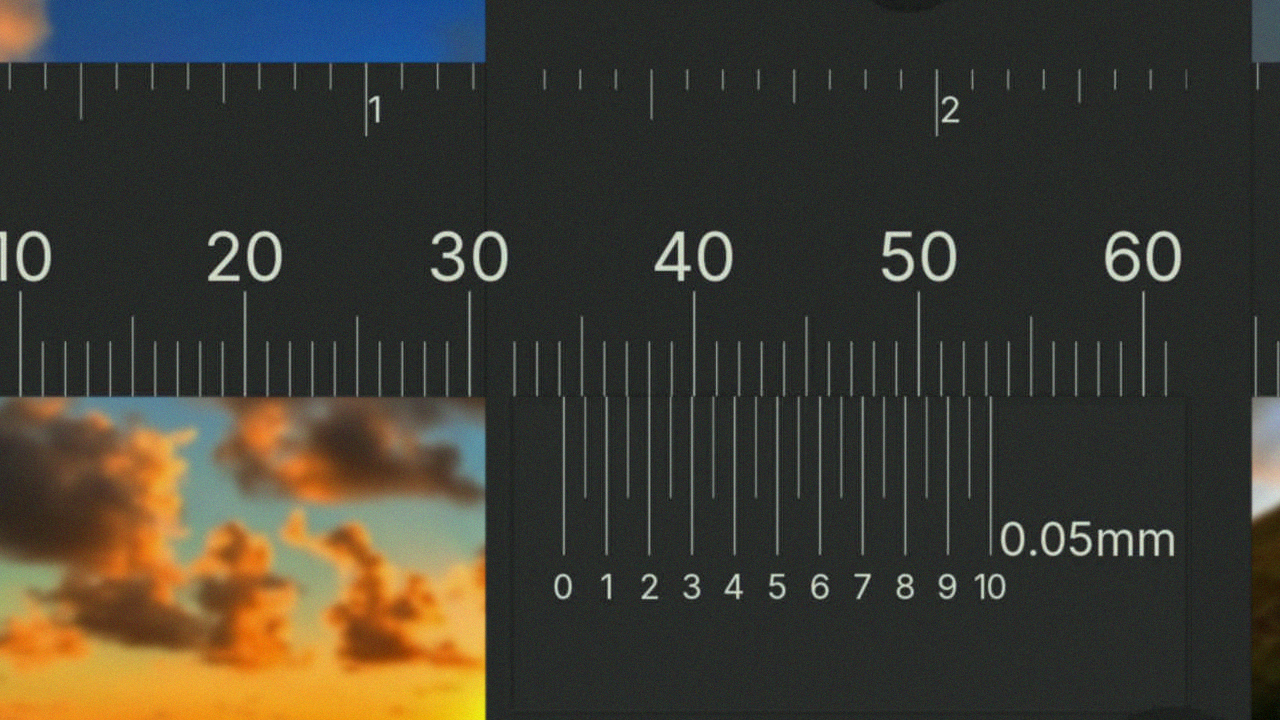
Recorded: 34.2,mm
